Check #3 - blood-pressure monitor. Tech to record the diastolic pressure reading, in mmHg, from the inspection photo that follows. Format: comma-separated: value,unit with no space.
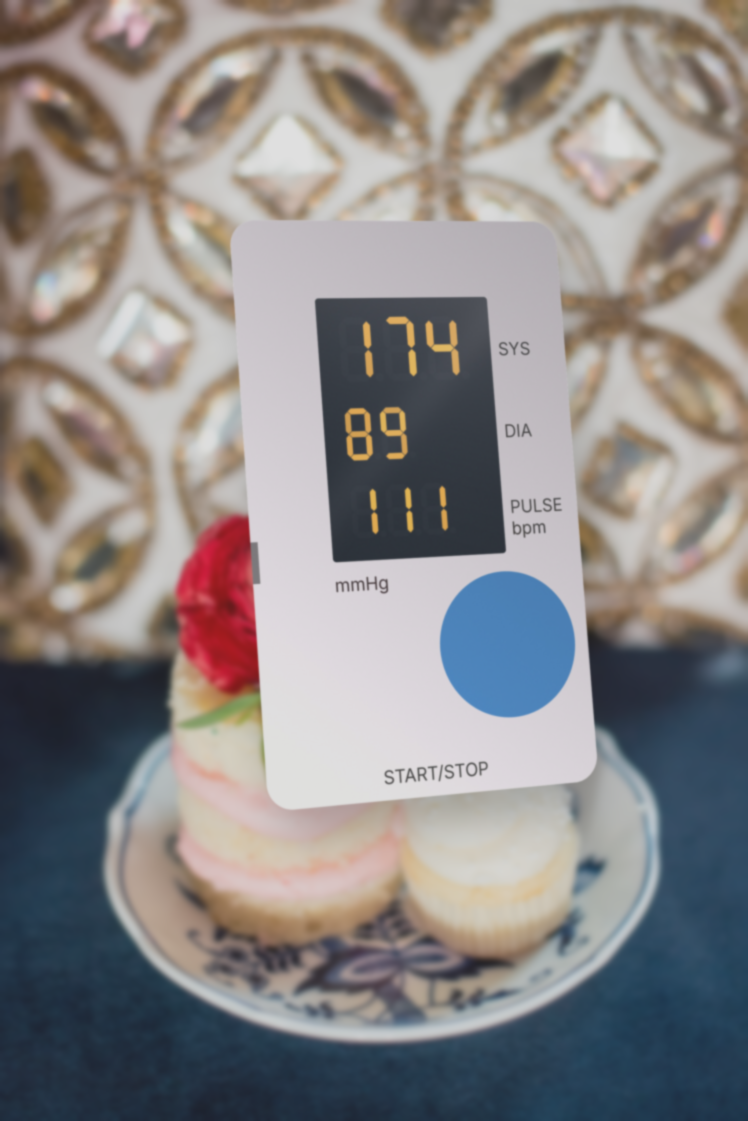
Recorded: 89,mmHg
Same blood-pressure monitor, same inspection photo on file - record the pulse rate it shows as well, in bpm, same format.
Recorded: 111,bpm
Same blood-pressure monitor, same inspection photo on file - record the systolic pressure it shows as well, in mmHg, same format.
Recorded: 174,mmHg
